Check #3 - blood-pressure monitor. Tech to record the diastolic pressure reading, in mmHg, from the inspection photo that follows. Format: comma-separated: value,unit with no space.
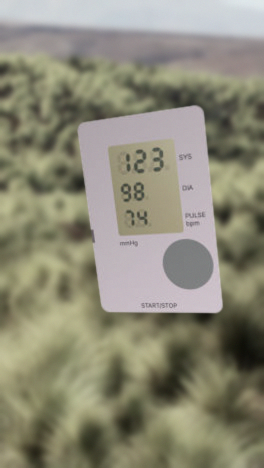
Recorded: 98,mmHg
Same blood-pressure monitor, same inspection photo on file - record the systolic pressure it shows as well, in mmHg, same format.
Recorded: 123,mmHg
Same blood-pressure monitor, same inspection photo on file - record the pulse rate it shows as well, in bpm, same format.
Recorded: 74,bpm
